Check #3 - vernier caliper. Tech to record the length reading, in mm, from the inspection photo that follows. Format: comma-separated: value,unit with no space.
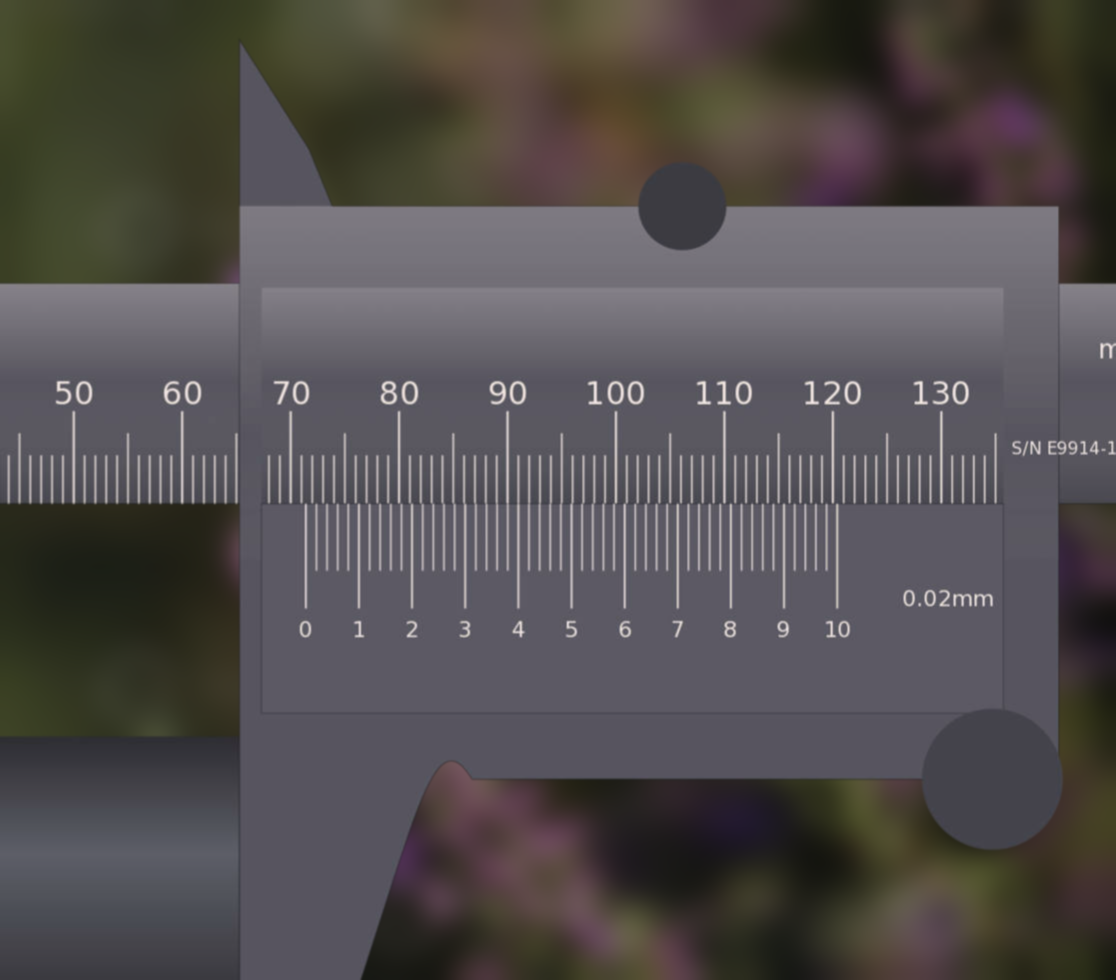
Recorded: 71.4,mm
